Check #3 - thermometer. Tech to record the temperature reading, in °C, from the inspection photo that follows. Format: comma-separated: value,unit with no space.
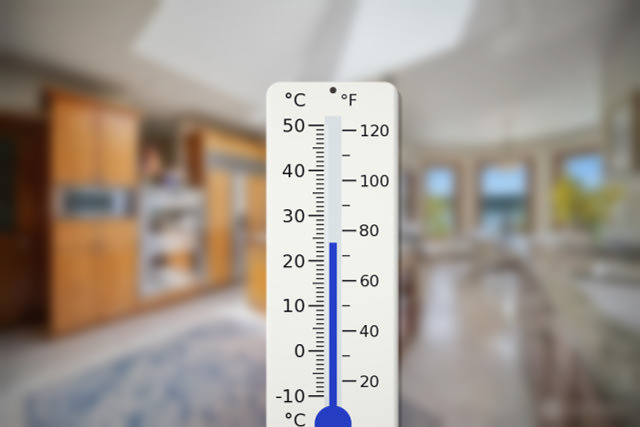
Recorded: 24,°C
